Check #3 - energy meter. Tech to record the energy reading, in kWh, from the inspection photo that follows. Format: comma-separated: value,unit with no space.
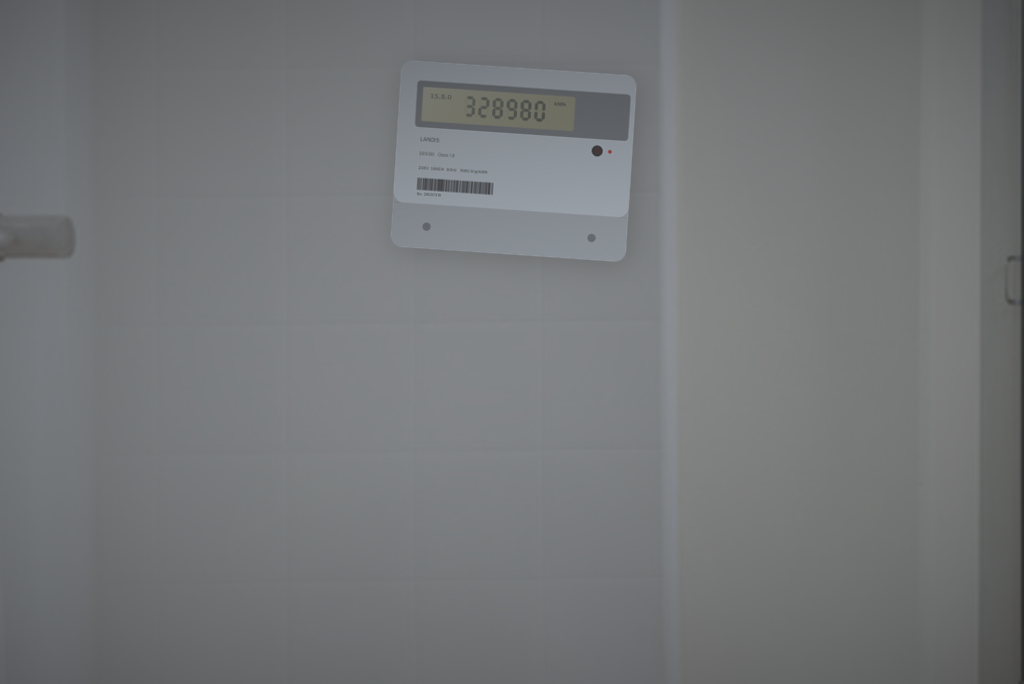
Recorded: 328980,kWh
